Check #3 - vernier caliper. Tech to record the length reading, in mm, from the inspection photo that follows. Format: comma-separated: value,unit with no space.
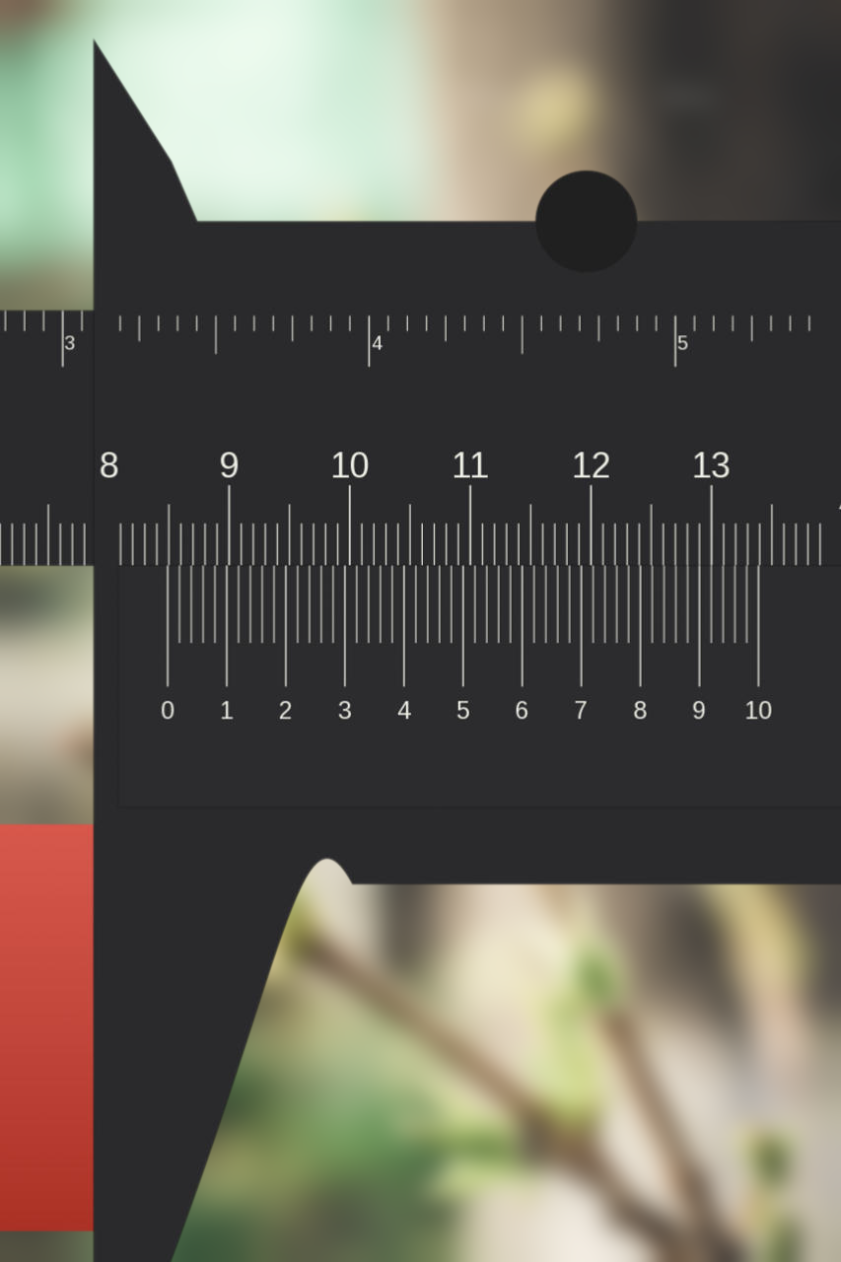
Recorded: 84.9,mm
